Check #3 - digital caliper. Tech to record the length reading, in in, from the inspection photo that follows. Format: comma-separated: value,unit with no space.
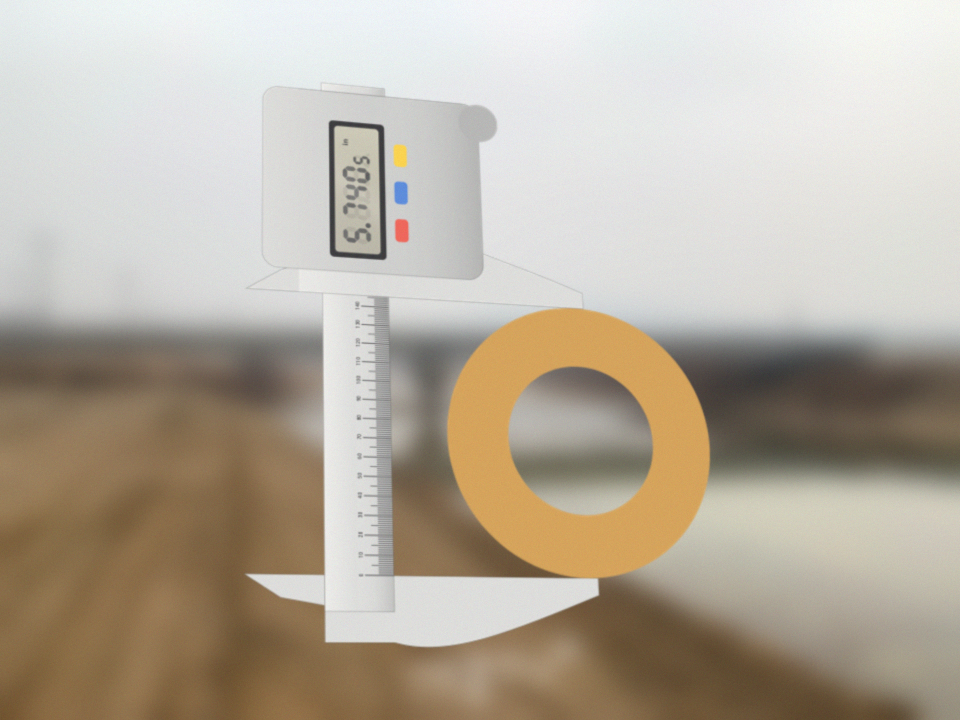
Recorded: 5.7405,in
